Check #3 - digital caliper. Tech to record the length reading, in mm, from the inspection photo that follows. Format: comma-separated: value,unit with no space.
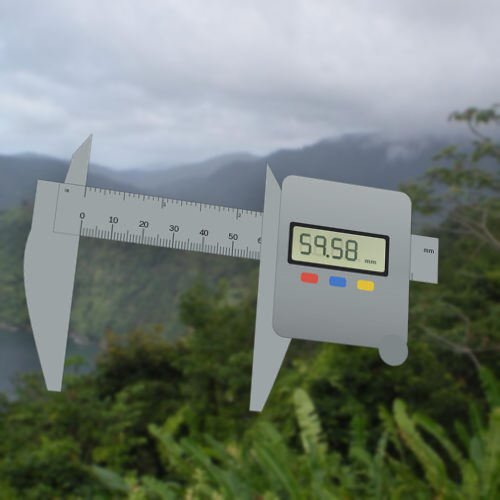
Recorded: 59.58,mm
